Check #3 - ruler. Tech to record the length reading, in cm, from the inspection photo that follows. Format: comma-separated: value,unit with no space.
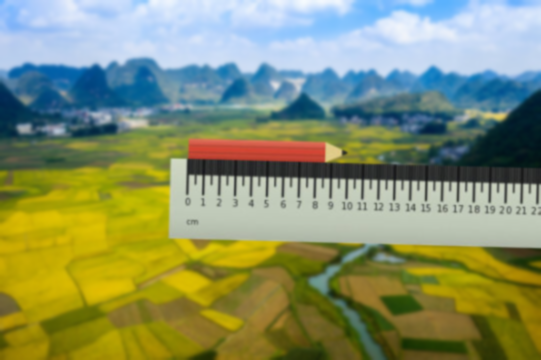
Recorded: 10,cm
